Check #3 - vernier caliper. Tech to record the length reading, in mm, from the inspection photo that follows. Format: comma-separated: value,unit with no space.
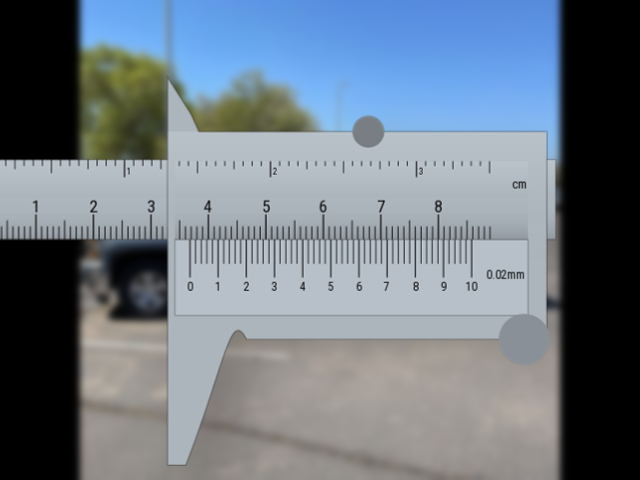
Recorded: 36.8,mm
